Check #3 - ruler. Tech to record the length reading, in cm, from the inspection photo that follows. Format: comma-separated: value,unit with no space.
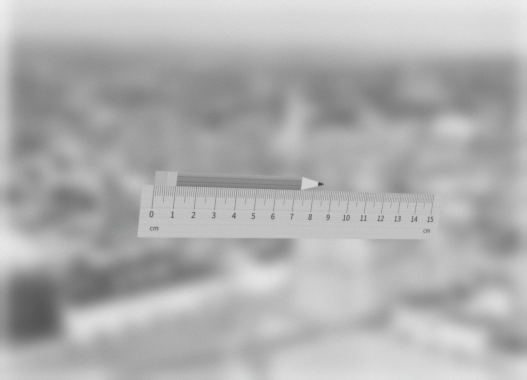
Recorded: 8.5,cm
